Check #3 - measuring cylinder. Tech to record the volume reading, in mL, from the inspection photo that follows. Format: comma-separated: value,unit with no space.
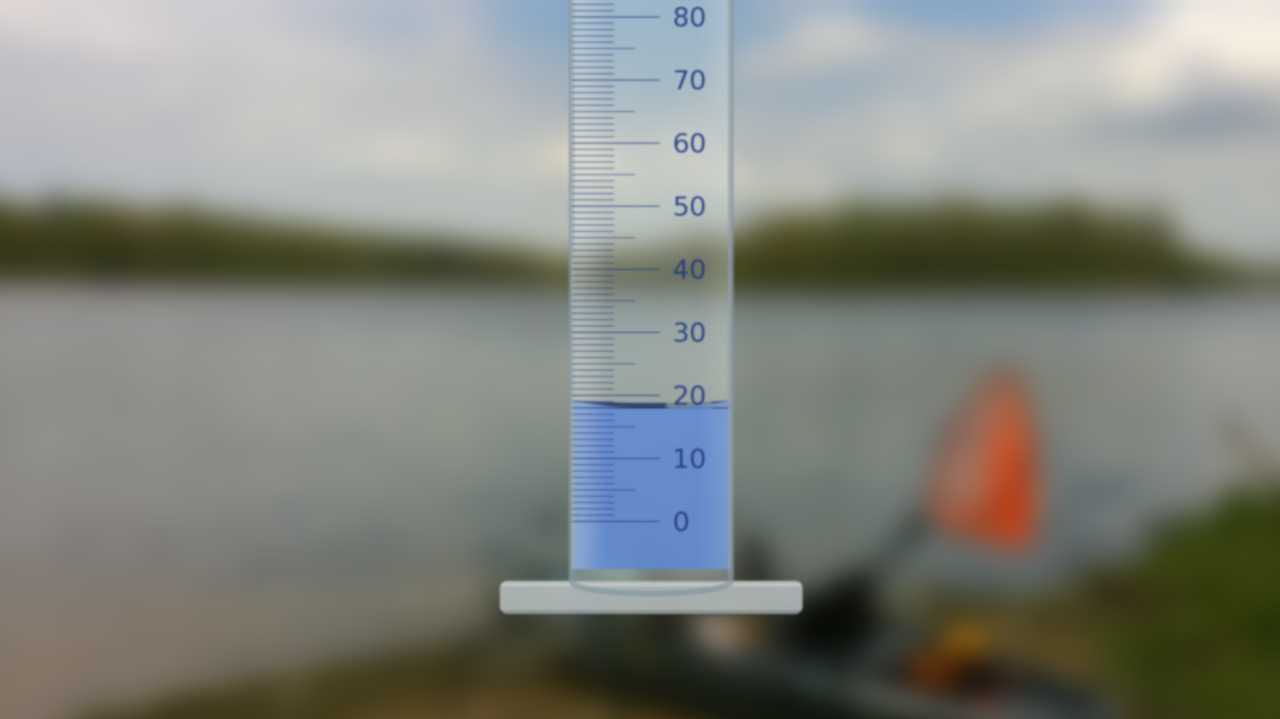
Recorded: 18,mL
